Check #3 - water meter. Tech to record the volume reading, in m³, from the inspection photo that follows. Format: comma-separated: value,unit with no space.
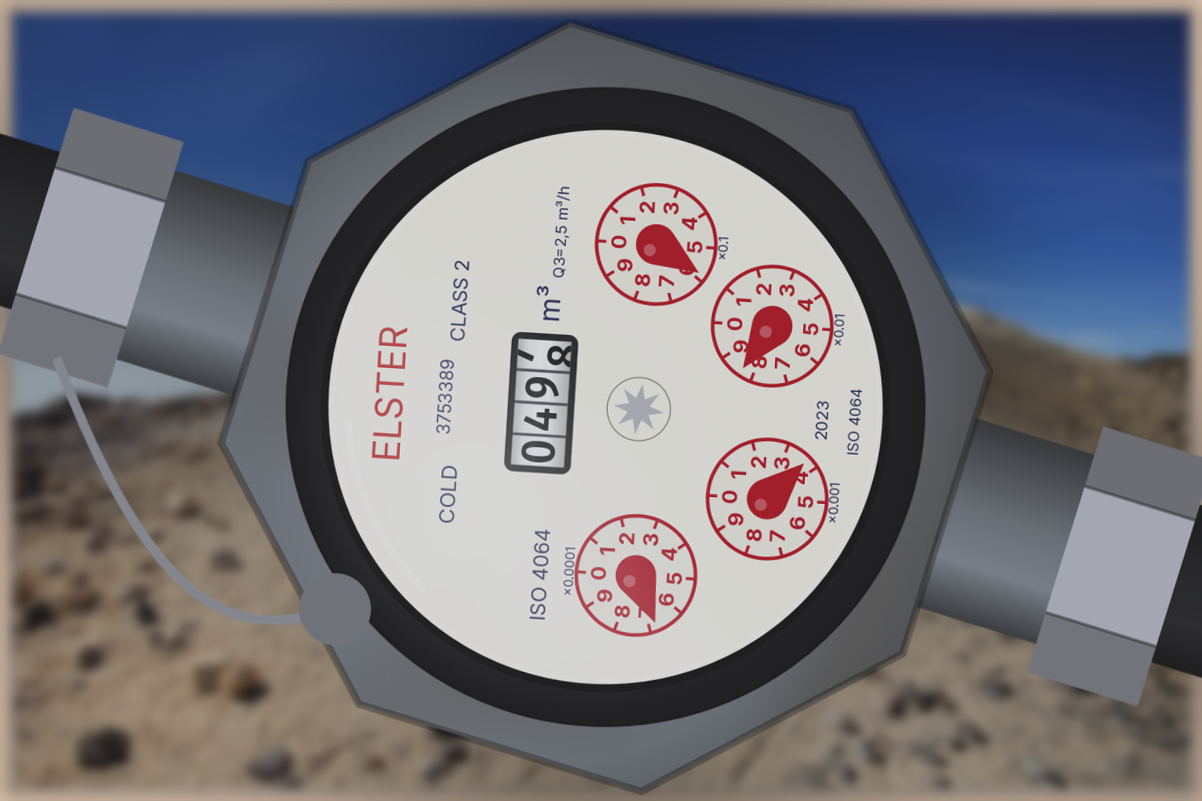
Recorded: 497.5836,m³
